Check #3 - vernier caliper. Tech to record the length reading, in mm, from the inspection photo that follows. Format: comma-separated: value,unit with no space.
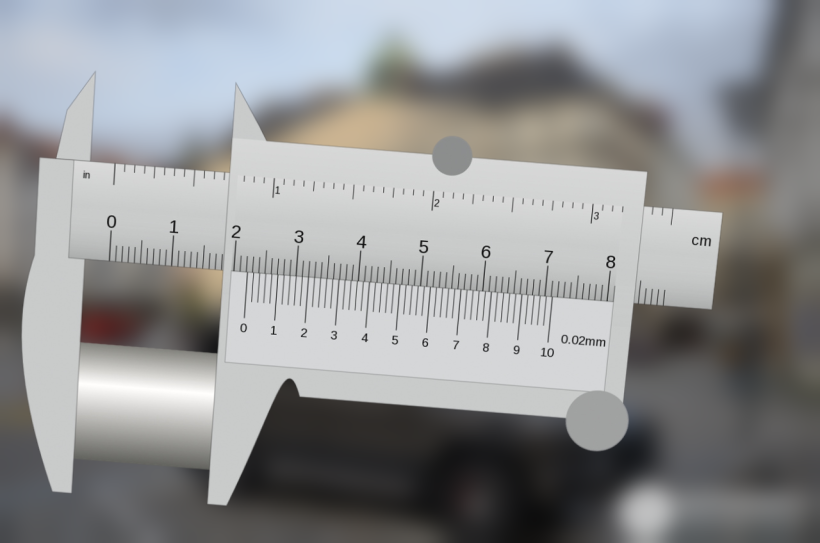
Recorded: 22.2,mm
